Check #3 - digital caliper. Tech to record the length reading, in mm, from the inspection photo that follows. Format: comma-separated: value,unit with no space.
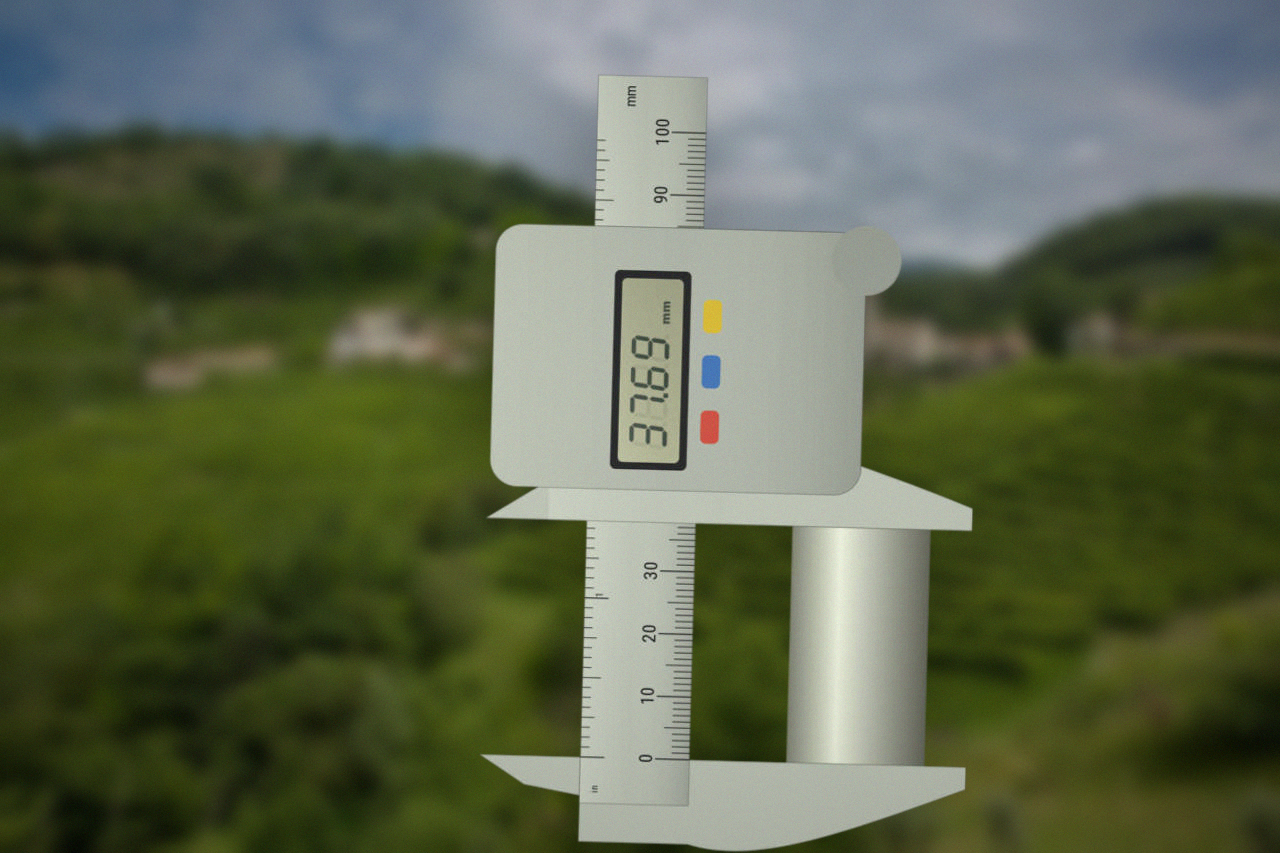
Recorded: 37.69,mm
